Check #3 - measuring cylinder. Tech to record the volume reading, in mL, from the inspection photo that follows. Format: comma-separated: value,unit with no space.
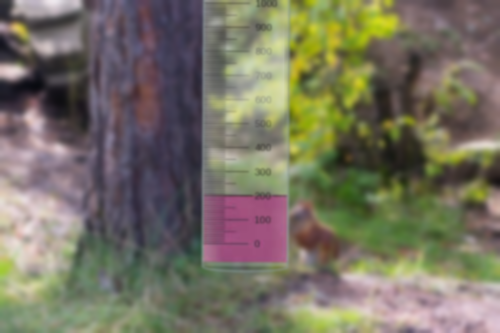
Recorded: 200,mL
